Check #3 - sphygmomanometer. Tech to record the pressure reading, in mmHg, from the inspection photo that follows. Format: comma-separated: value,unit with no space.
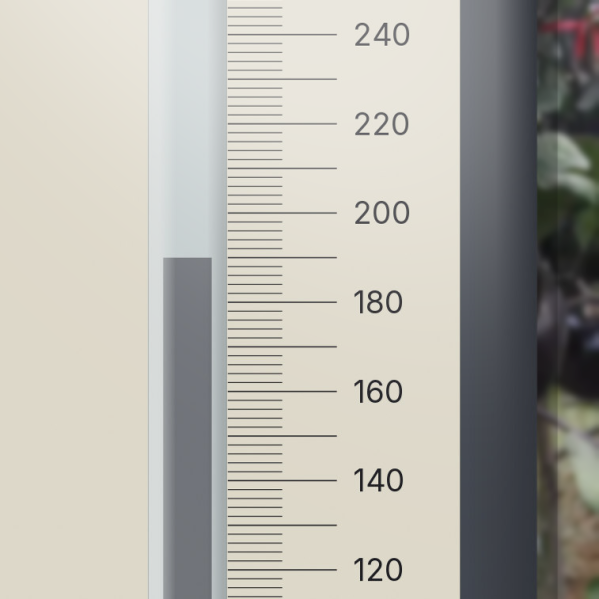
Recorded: 190,mmHg
